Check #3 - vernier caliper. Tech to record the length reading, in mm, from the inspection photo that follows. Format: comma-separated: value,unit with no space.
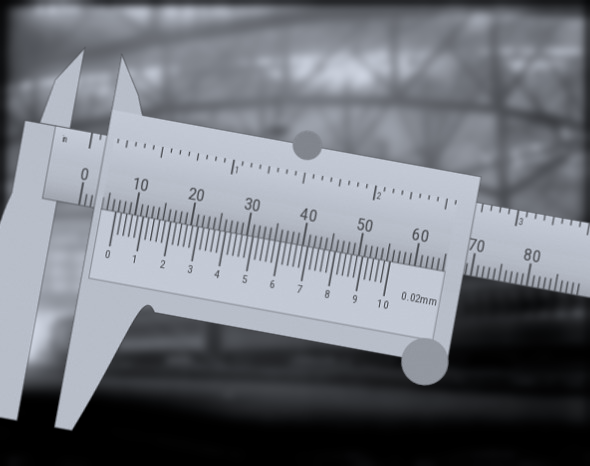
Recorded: 6.6,mm
